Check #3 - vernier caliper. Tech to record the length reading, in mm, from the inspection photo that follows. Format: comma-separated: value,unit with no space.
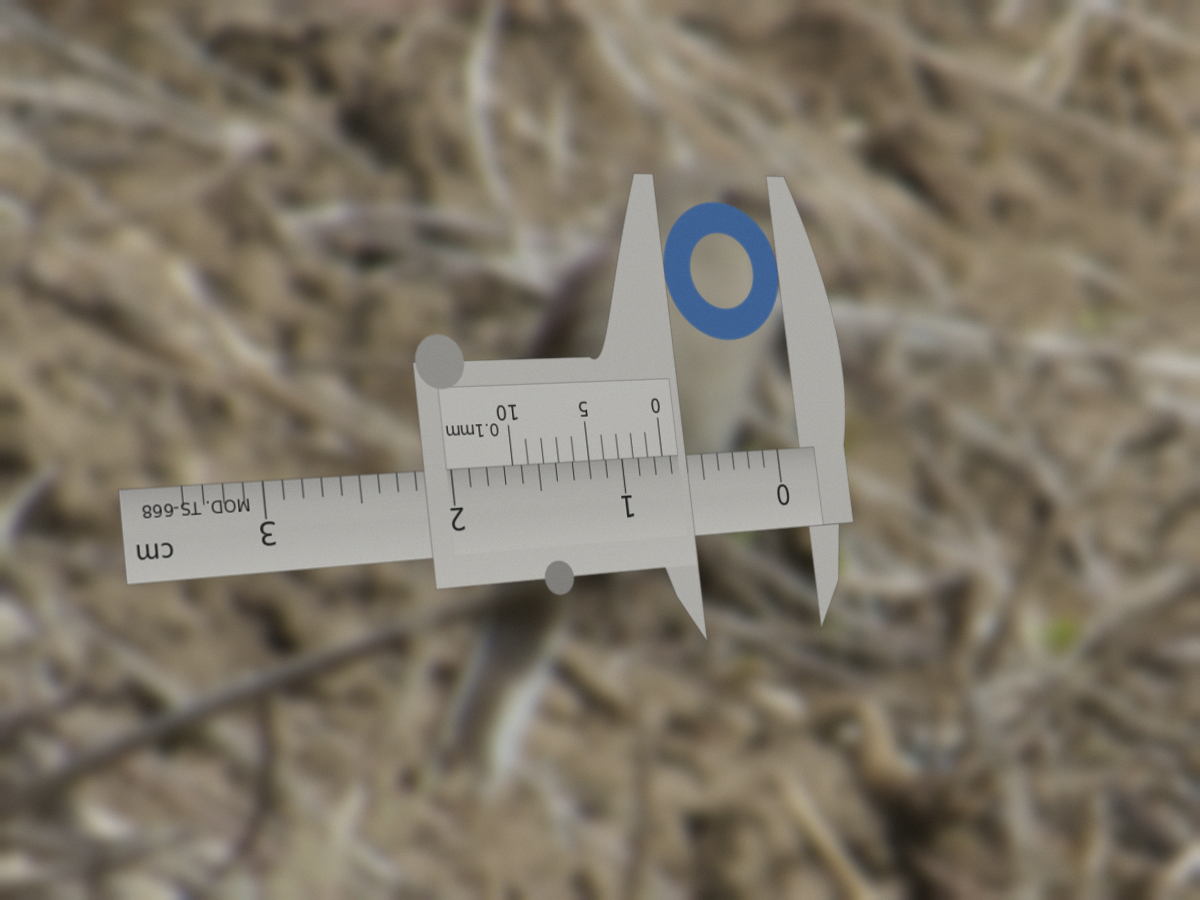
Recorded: 7.5,mm
